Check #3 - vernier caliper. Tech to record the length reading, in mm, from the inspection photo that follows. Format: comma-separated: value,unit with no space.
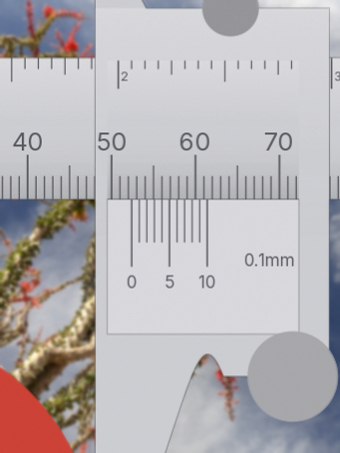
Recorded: 52.4,mm
